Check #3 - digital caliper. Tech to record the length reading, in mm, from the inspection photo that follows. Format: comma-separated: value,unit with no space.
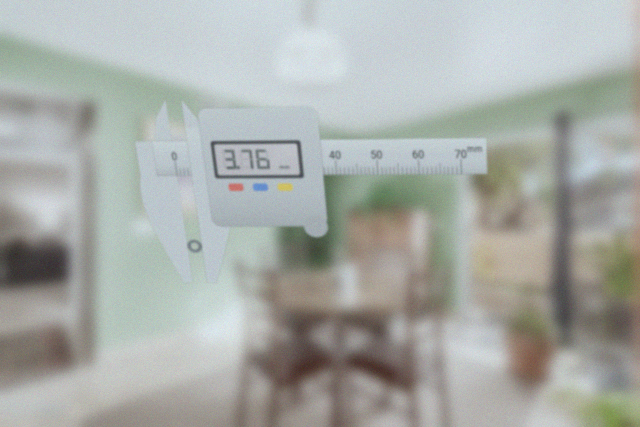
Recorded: 3.76,mm
